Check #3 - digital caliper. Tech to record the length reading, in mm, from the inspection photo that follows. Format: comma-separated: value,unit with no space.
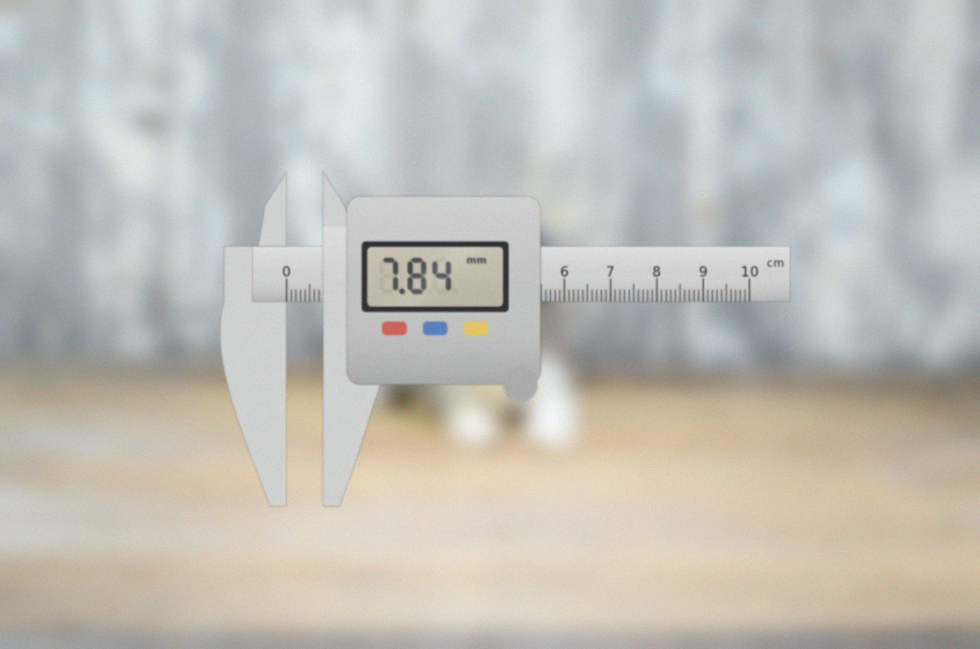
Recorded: 7.84,mm
